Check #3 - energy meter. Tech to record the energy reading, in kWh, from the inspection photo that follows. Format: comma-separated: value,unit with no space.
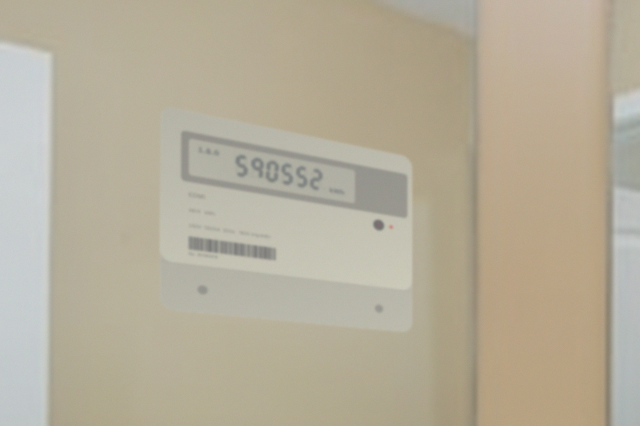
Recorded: 590552,kWh
